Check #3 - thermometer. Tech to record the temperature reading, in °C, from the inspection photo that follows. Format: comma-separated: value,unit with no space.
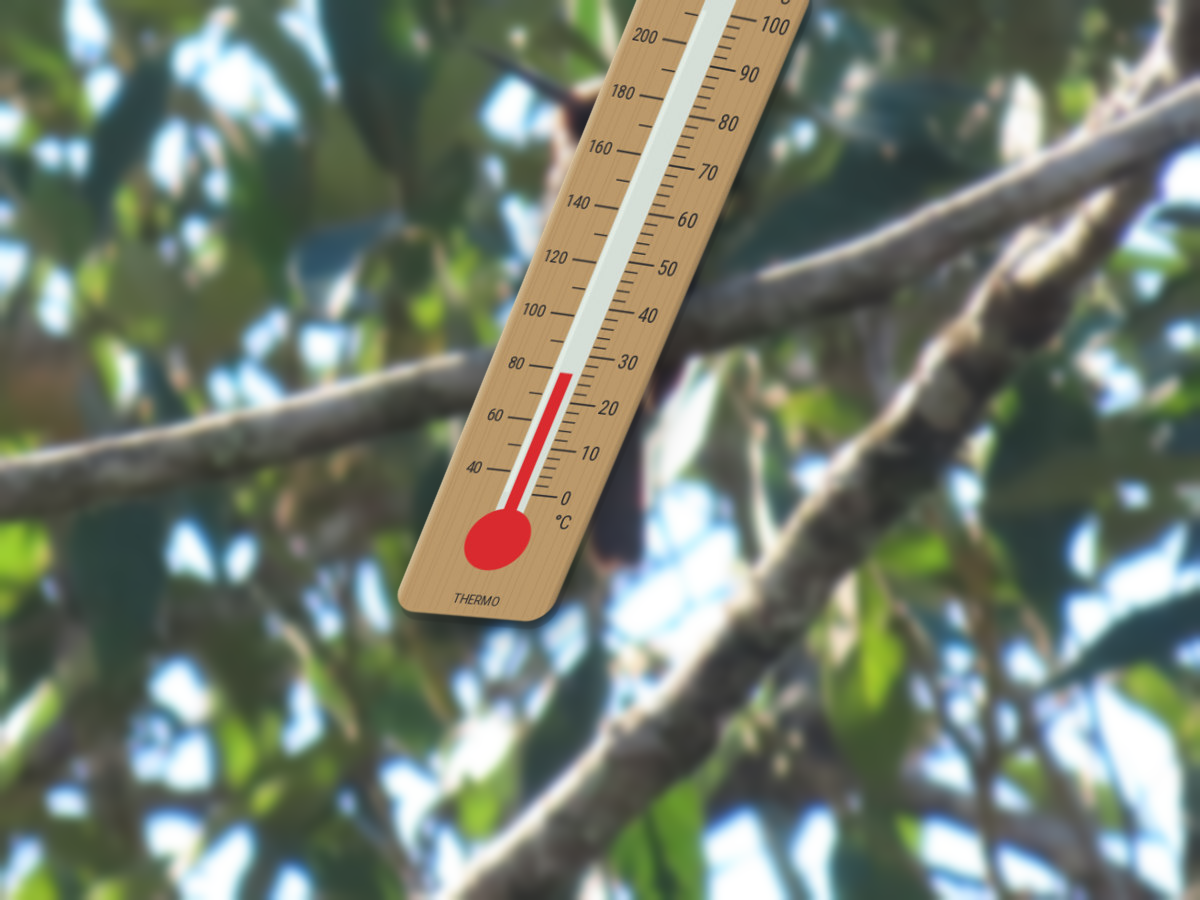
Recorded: 26,°C
